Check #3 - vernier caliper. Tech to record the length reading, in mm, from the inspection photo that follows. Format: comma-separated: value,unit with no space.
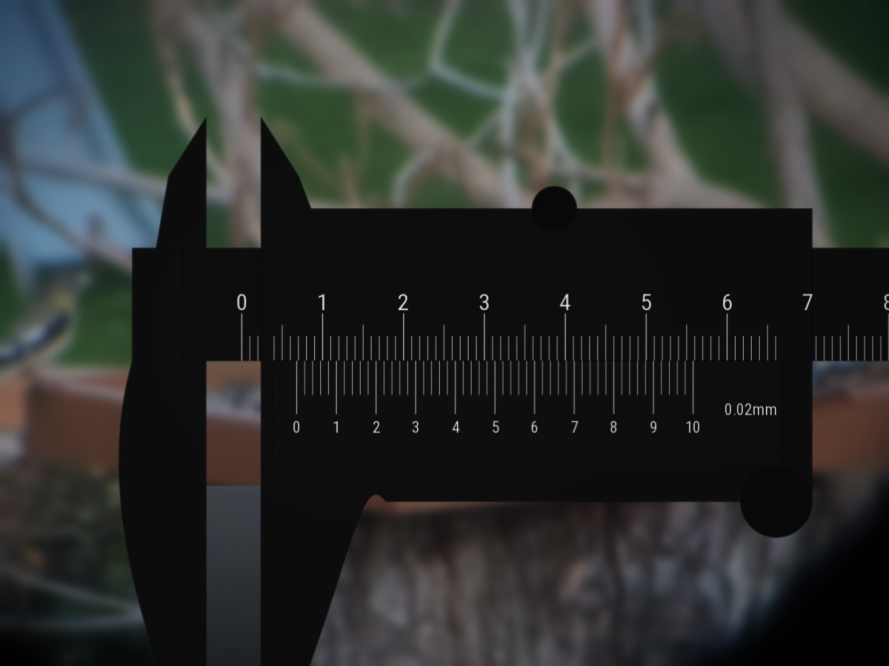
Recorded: 6.8,mm
